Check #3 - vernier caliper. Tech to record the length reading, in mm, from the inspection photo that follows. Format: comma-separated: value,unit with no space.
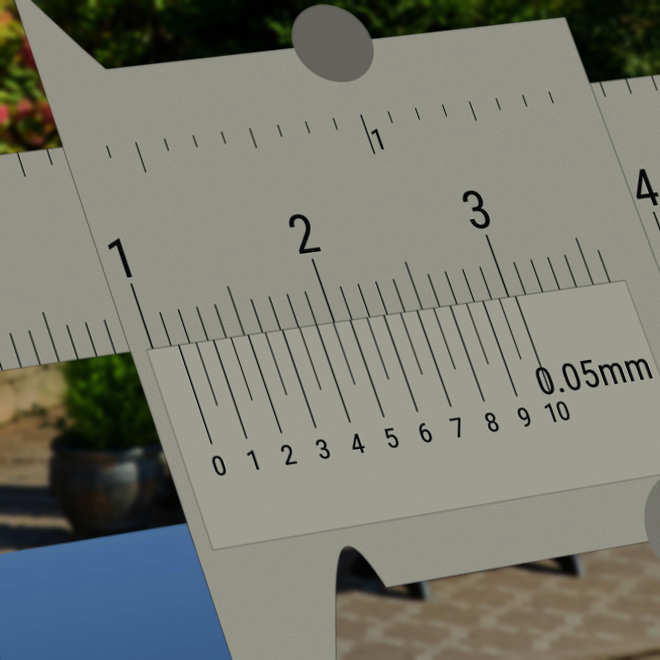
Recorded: 11.4,mm
